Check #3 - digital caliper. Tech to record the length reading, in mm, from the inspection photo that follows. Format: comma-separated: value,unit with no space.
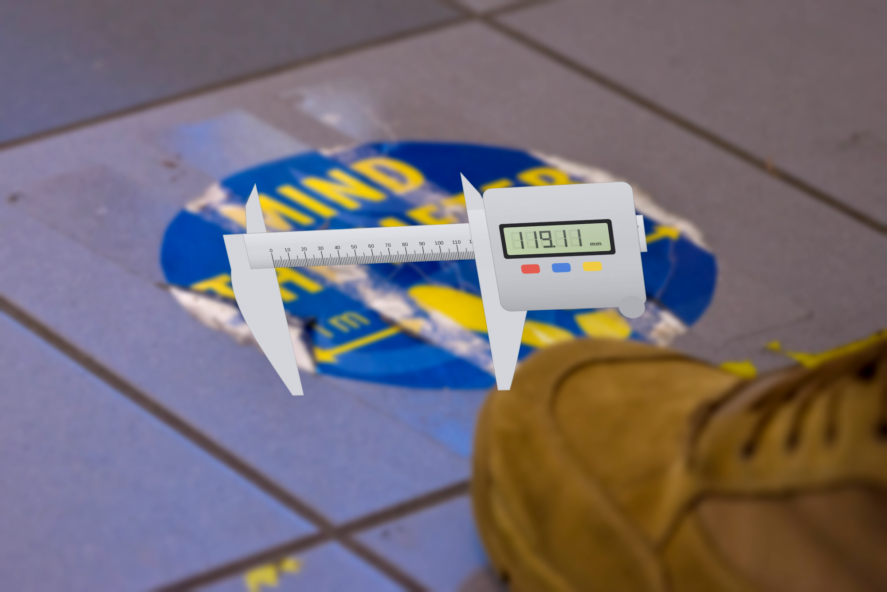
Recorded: 119.11,mm
